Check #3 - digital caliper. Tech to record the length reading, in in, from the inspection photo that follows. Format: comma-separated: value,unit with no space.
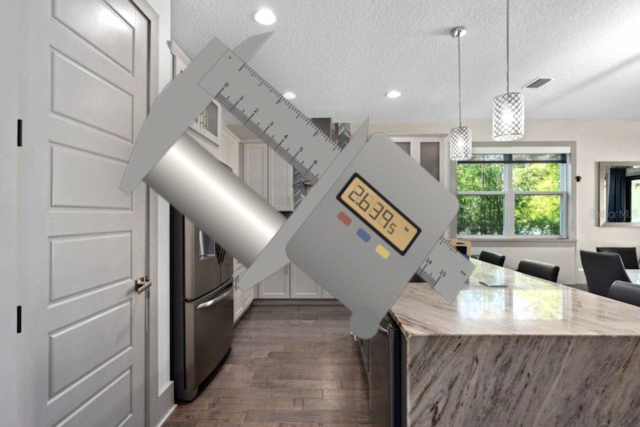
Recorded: 2.6395,in
